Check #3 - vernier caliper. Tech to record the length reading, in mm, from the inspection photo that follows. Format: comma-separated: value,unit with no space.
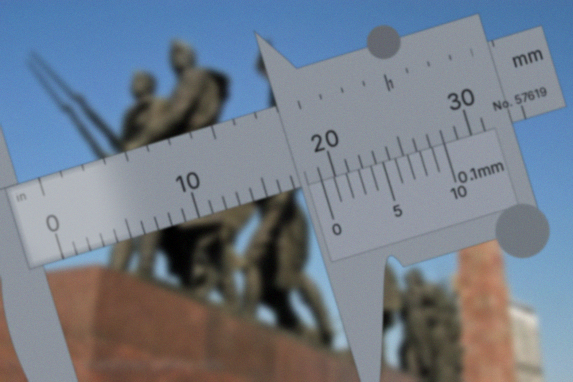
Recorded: 19.0,mm
